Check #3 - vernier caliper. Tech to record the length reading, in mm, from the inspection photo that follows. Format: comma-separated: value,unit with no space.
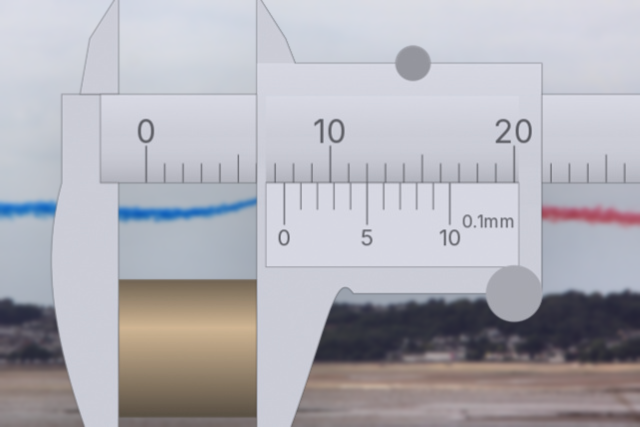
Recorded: 7.5,mm
